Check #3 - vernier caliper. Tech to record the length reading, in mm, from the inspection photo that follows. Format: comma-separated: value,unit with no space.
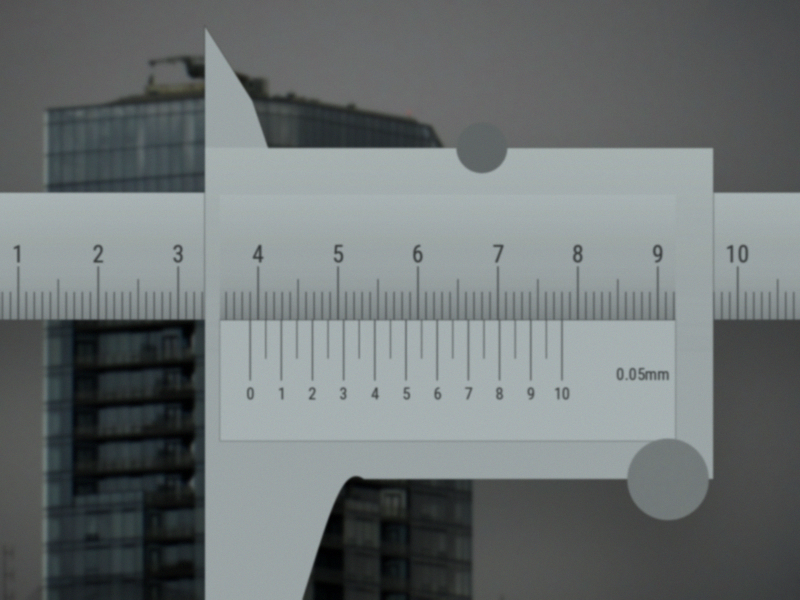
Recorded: 39.0,mm
